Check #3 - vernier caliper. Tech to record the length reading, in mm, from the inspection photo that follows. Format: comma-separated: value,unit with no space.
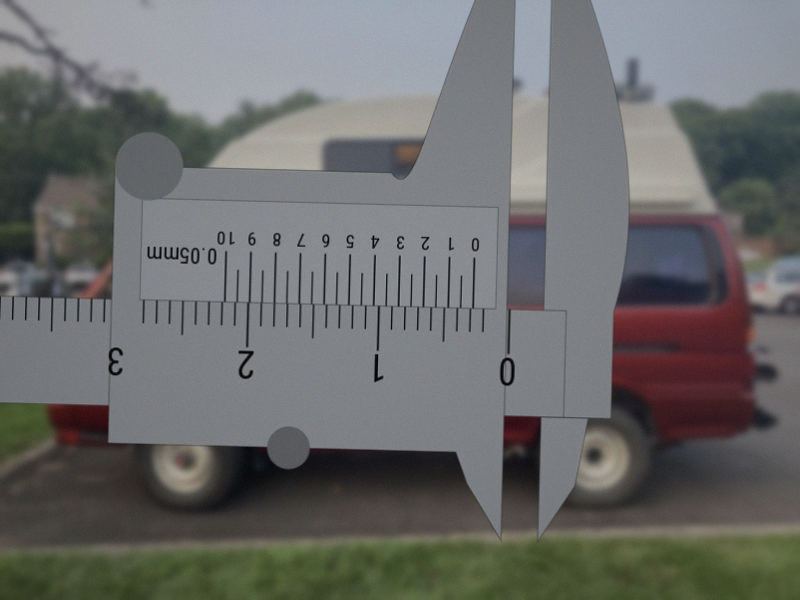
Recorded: 2.8,mm
